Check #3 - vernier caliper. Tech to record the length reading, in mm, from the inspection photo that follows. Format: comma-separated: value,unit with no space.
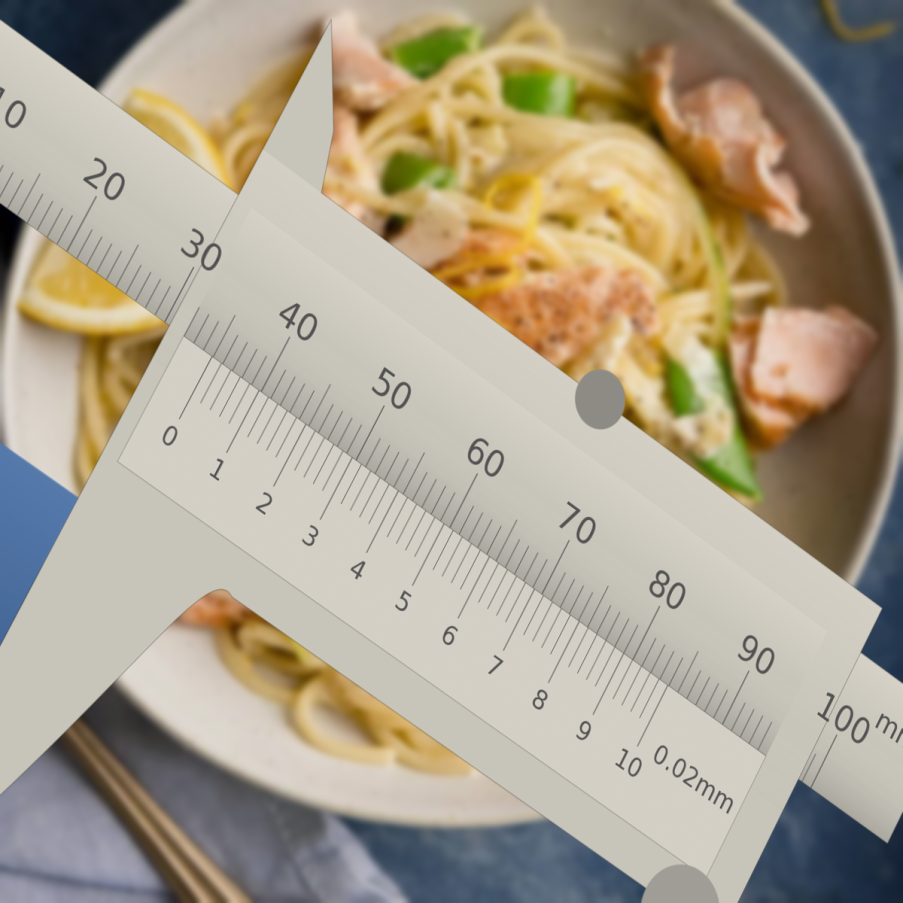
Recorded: 34.9,mm
